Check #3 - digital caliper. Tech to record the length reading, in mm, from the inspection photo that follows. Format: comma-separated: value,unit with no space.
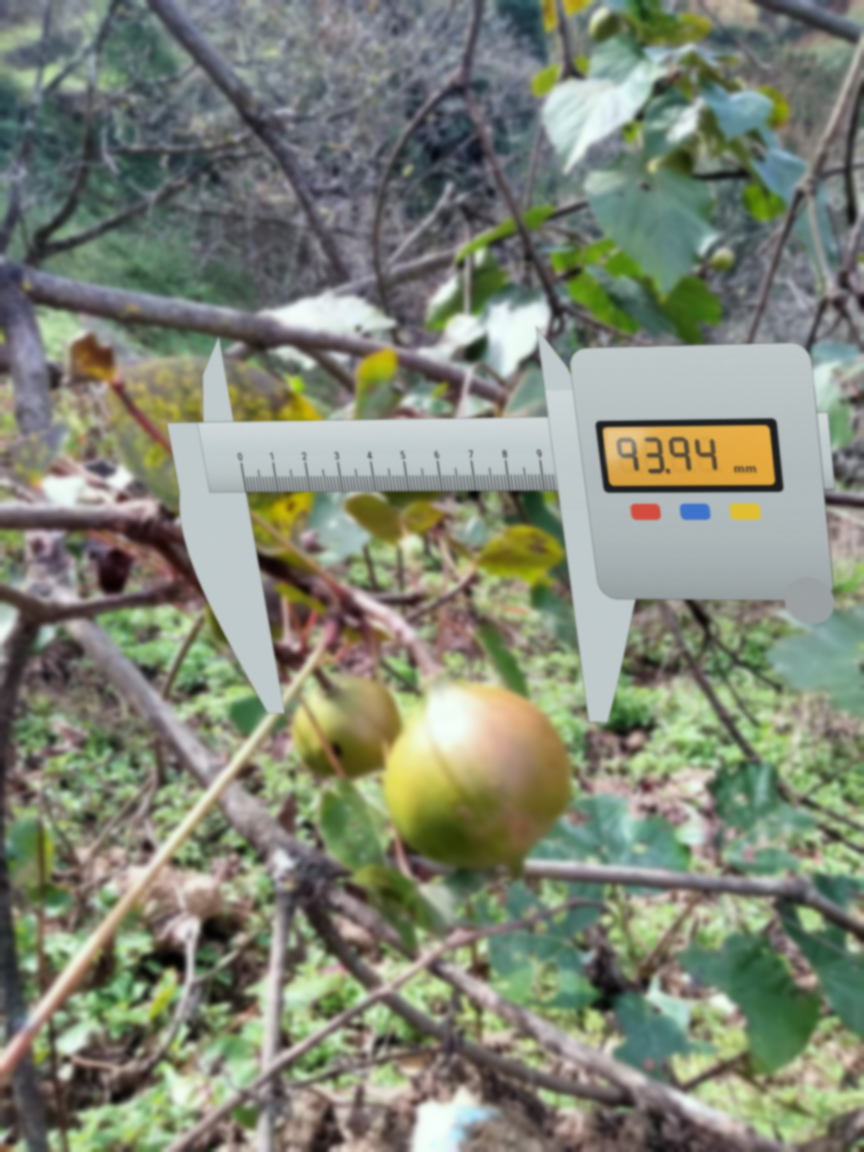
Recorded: 93.94,mm
